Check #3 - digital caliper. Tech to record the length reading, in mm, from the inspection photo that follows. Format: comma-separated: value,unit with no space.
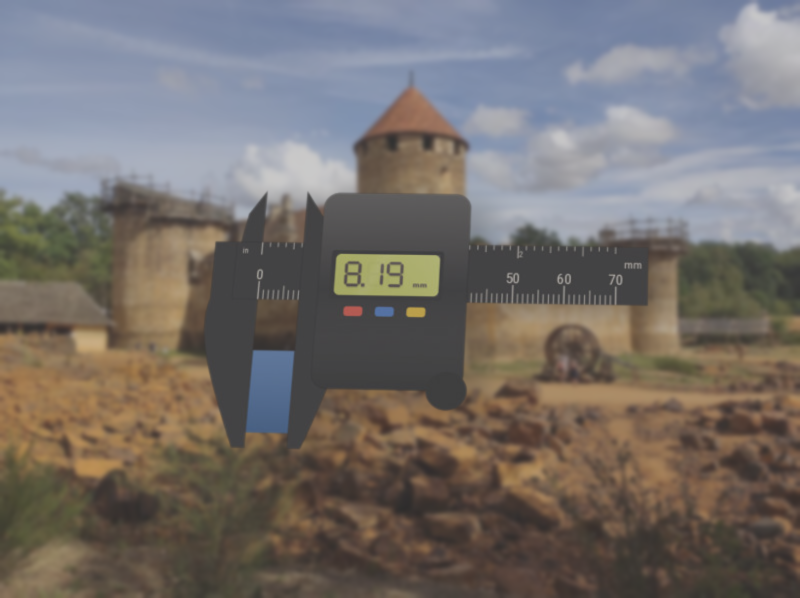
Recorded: 8.19,mm
